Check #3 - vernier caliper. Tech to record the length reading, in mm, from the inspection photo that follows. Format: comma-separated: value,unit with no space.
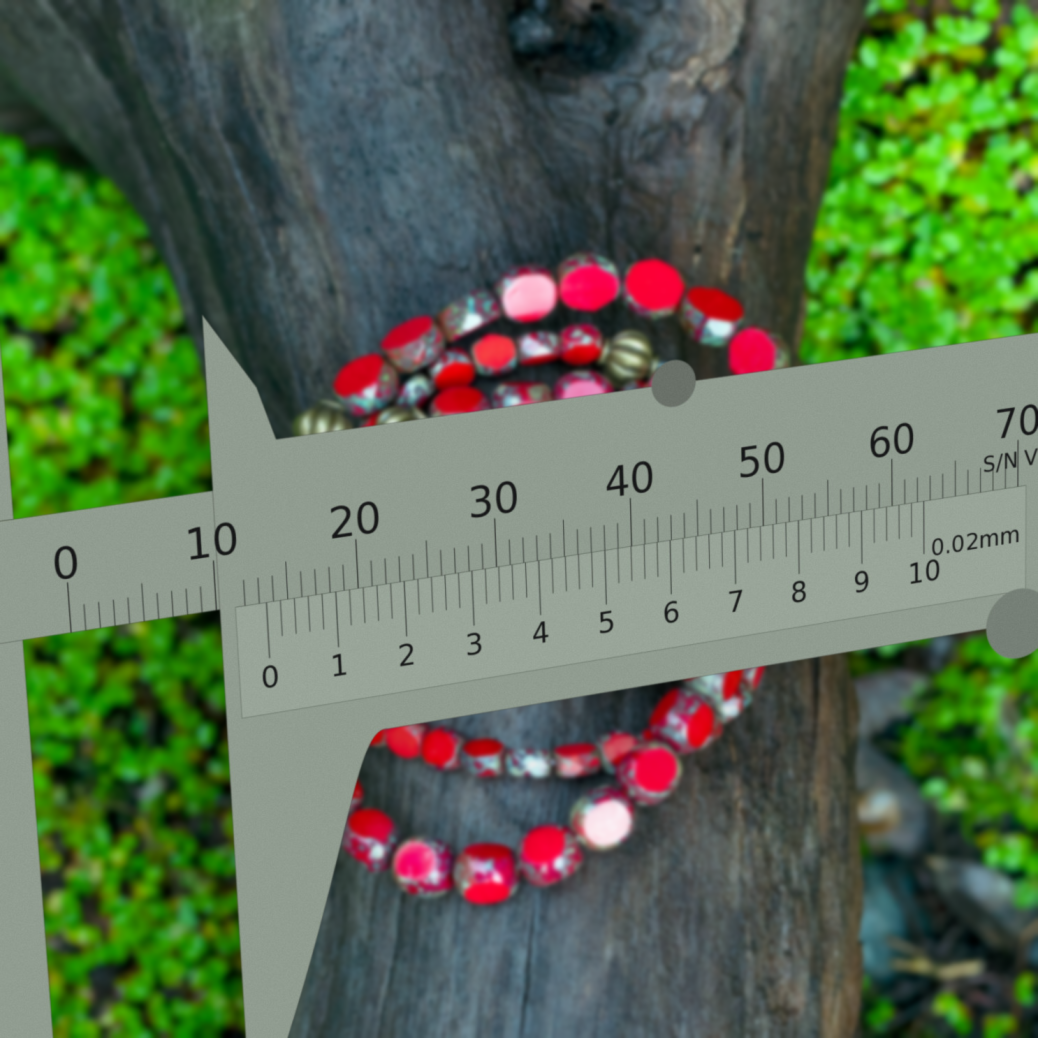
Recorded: 13.5,mm
